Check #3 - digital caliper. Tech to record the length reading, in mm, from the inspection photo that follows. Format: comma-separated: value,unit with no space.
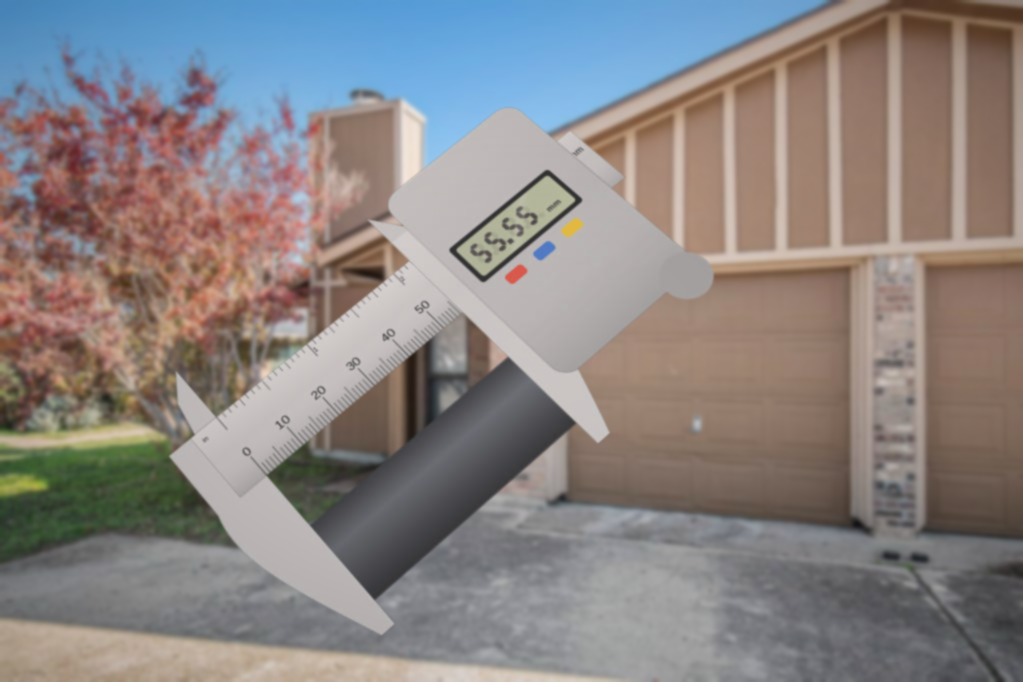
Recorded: 55.55,mm
